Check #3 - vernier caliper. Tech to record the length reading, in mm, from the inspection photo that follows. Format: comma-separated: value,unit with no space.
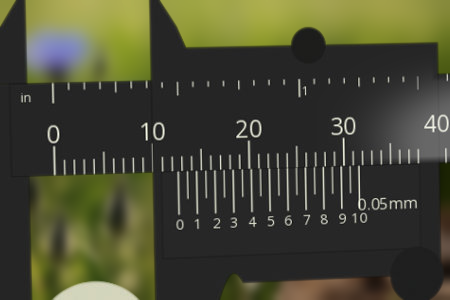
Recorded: 12.6,mm
